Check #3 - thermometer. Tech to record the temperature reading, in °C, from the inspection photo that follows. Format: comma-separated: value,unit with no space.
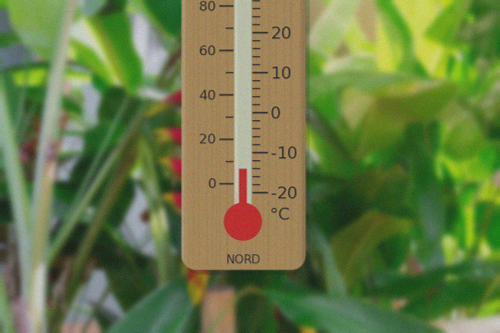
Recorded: -14,°C
